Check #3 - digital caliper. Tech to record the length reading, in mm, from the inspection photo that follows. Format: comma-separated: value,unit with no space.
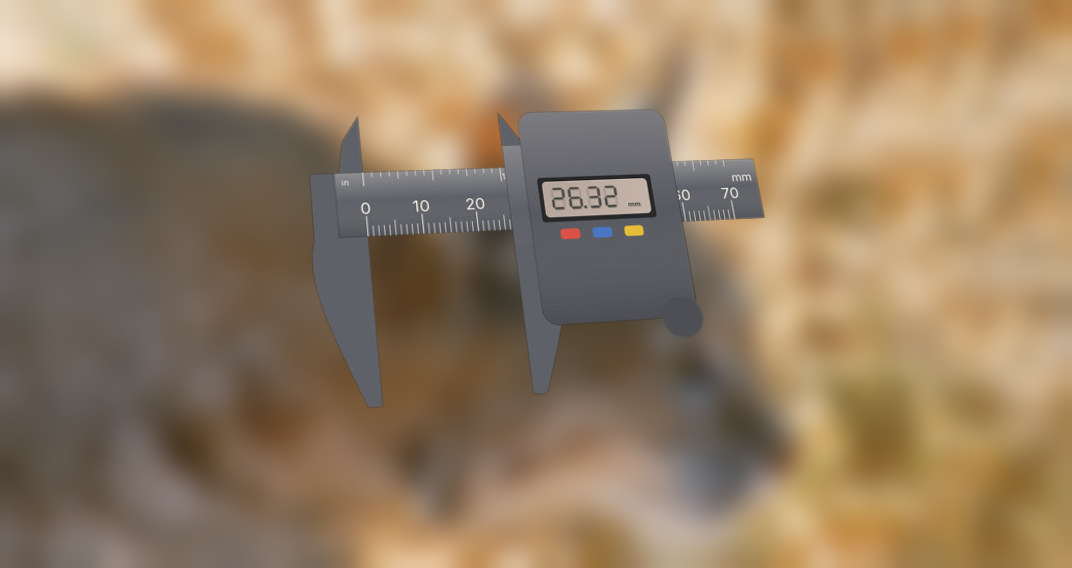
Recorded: 26.32,mm
